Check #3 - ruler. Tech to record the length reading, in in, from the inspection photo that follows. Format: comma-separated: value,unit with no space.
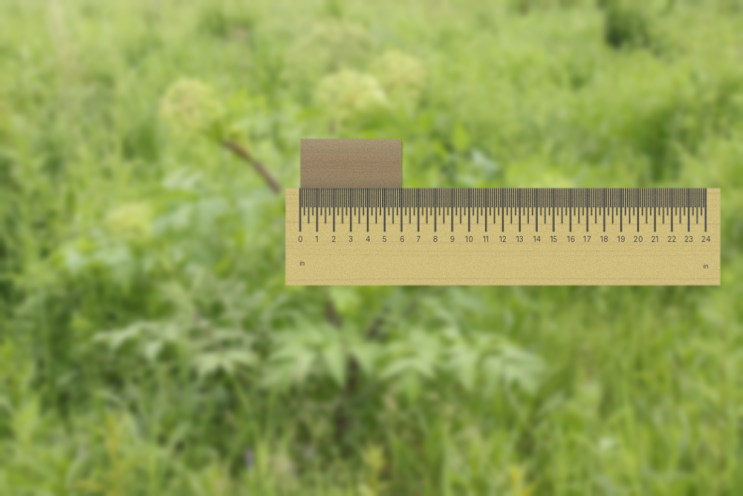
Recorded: 6,in
